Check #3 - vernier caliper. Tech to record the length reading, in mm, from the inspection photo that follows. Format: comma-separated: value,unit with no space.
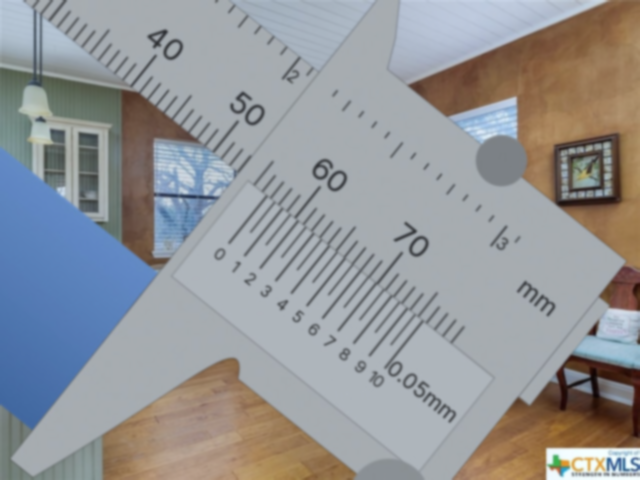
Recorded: 56.6,mm
